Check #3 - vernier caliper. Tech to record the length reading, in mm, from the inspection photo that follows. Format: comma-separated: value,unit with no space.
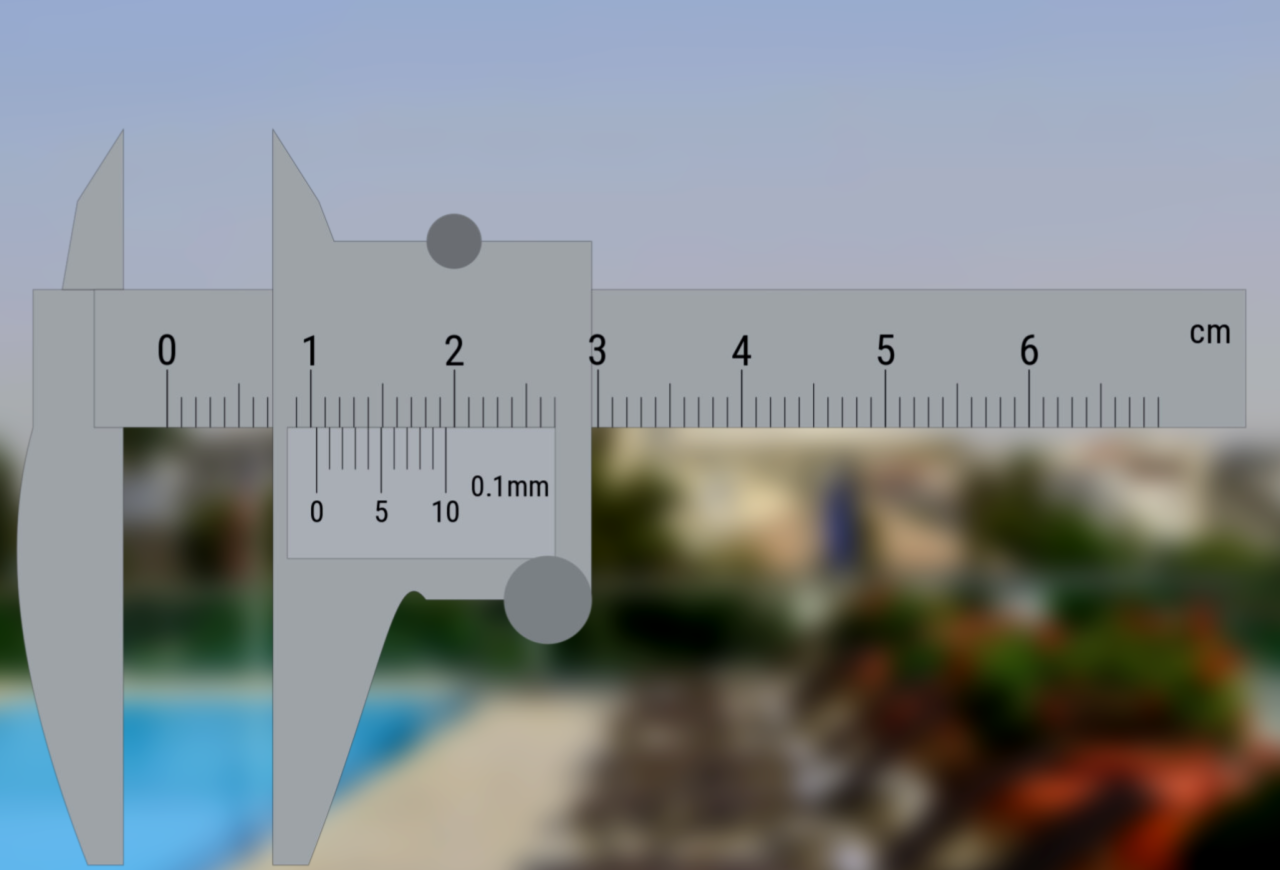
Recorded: 10.4,mm
